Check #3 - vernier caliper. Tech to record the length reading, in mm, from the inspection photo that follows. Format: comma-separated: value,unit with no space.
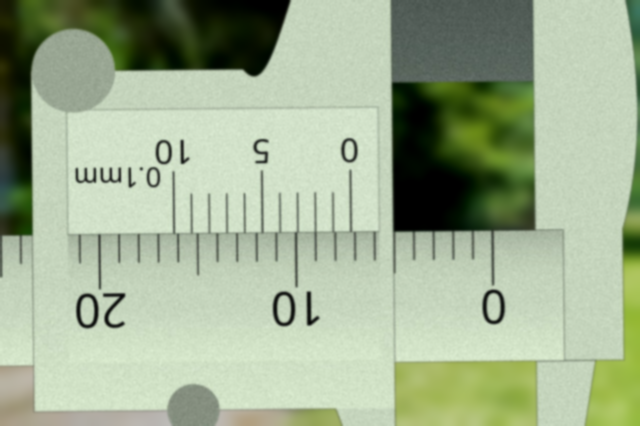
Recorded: 7.2,mm
